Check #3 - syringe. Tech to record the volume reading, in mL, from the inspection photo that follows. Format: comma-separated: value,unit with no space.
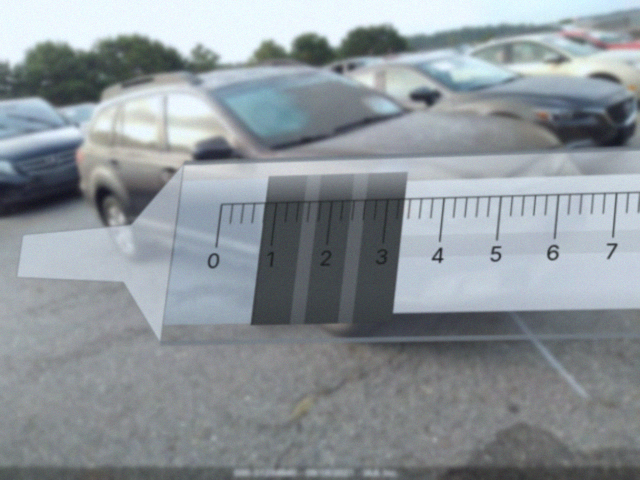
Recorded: 0.8,mL
